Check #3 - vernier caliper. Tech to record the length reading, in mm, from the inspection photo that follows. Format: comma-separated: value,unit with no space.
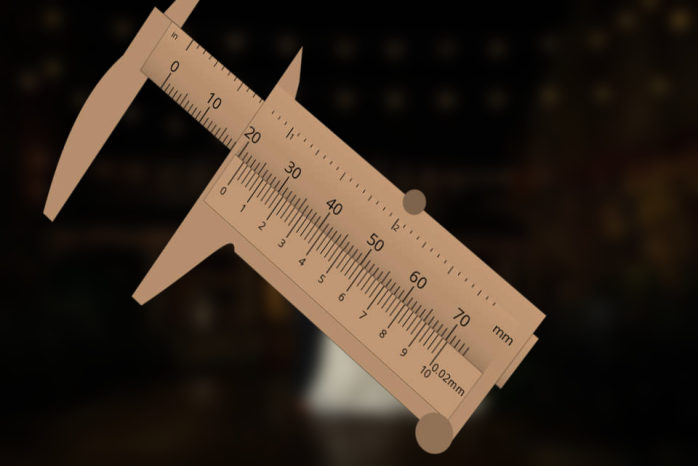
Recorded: 21.4,mm
